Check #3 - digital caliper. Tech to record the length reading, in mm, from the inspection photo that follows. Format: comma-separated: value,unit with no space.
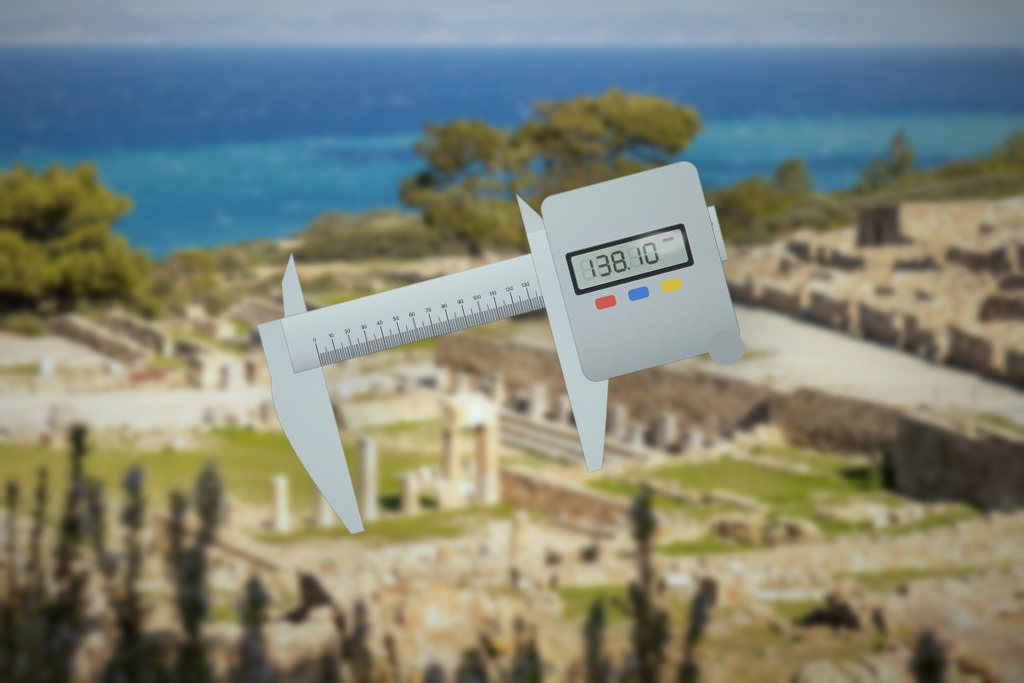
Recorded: 138.10,mm
